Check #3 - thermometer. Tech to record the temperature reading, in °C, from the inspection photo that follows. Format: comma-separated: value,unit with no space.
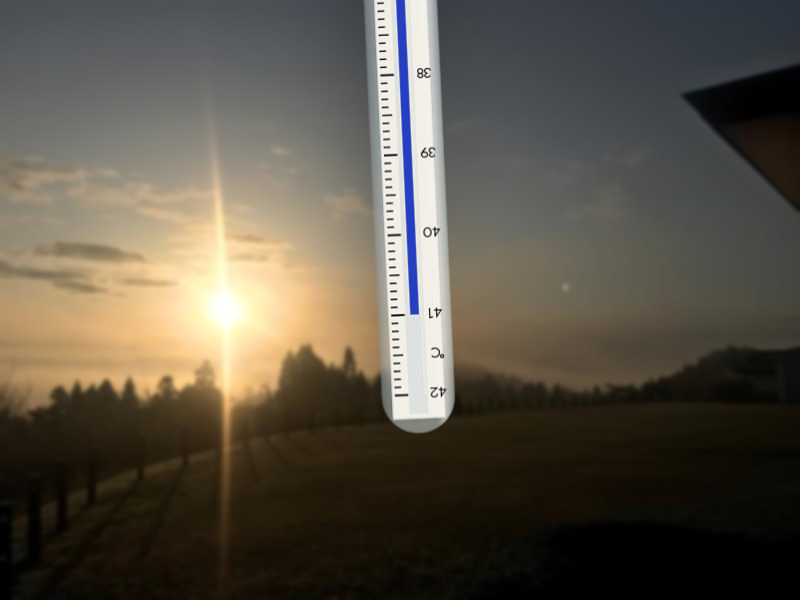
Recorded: 41,°C
